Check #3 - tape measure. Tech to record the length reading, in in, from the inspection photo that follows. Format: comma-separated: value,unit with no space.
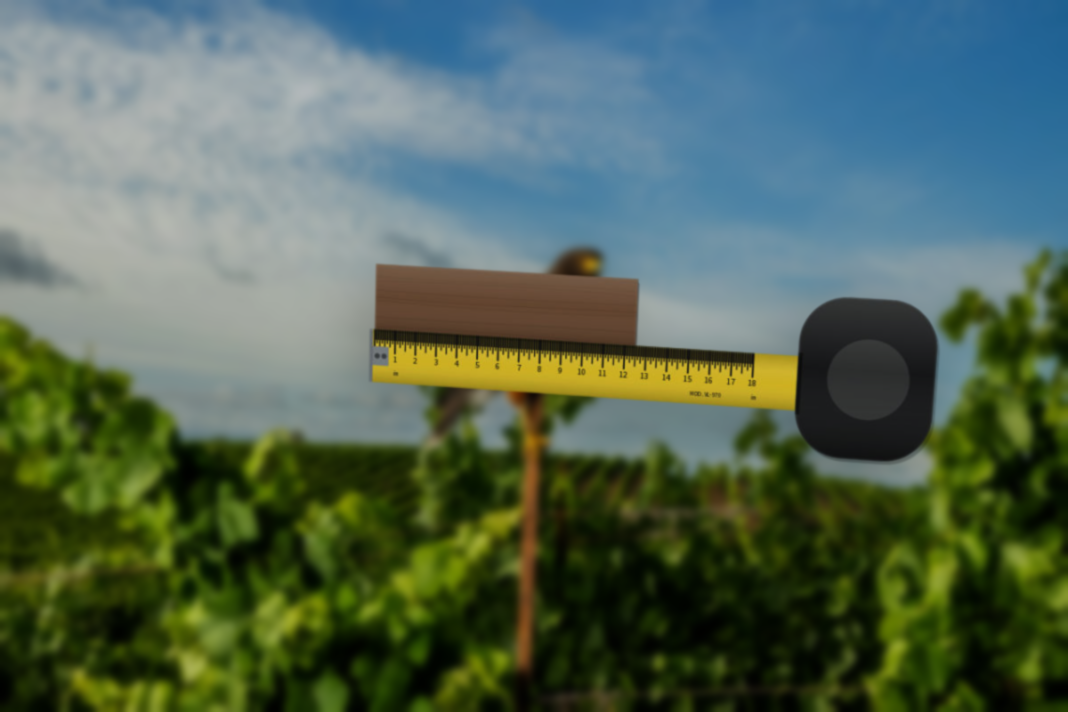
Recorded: 12.5,in
